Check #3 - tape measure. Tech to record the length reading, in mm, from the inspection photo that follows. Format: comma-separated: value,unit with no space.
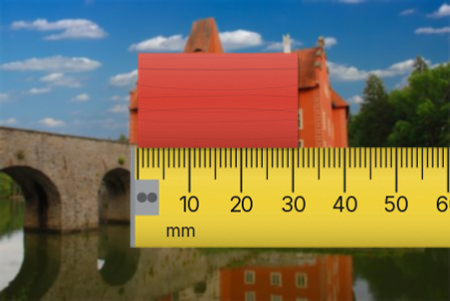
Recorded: 31,mm
